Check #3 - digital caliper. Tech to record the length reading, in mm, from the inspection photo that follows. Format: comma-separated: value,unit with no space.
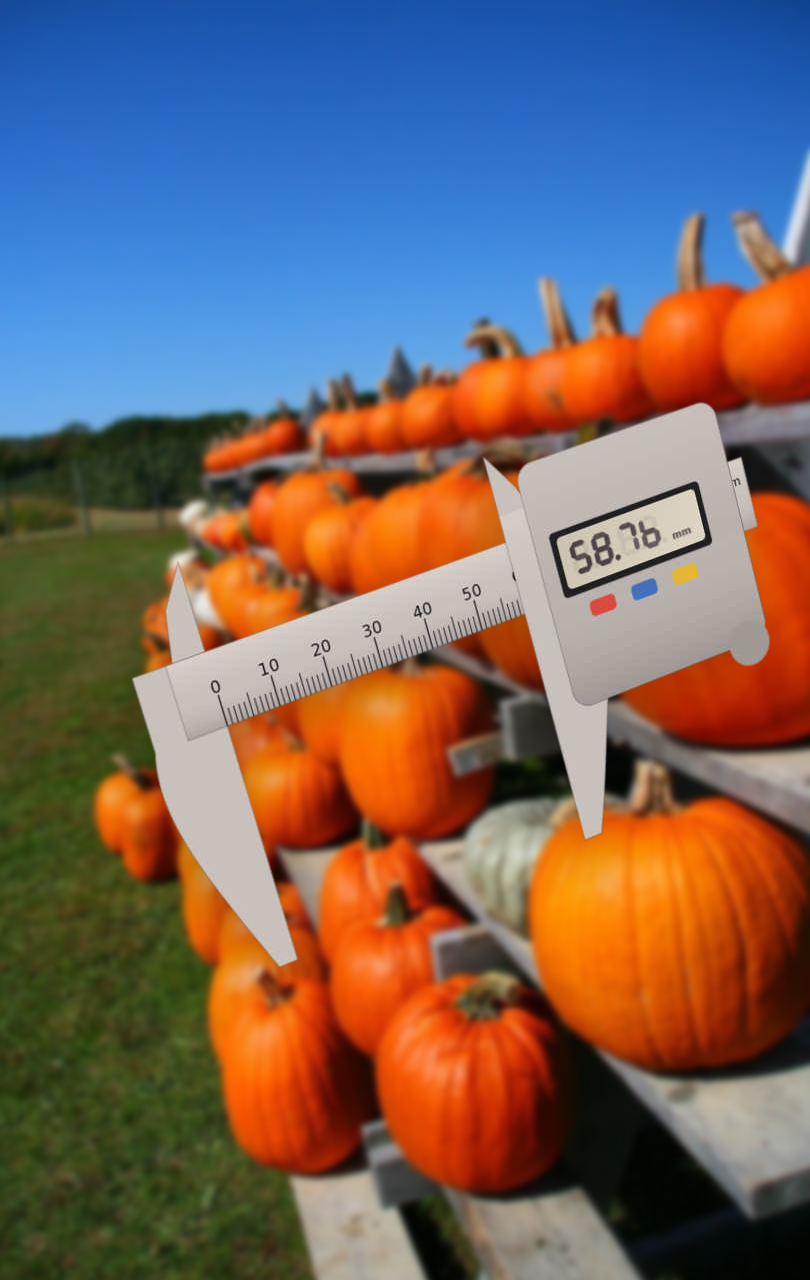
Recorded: 58.76,mm
